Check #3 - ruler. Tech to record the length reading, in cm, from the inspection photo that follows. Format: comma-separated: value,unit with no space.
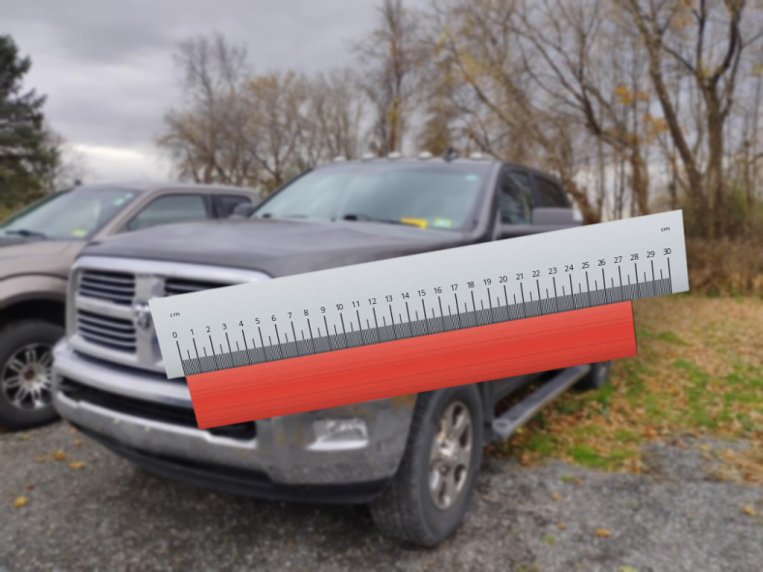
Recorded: 27.5,cm
